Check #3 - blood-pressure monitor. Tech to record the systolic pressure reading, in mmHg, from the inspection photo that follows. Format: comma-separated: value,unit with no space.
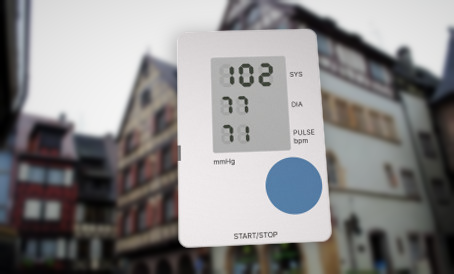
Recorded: 102,mmHg
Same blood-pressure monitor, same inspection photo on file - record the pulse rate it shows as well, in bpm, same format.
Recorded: 71,bpm
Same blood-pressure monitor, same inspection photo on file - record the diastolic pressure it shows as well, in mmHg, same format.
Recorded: 77,mmHg
